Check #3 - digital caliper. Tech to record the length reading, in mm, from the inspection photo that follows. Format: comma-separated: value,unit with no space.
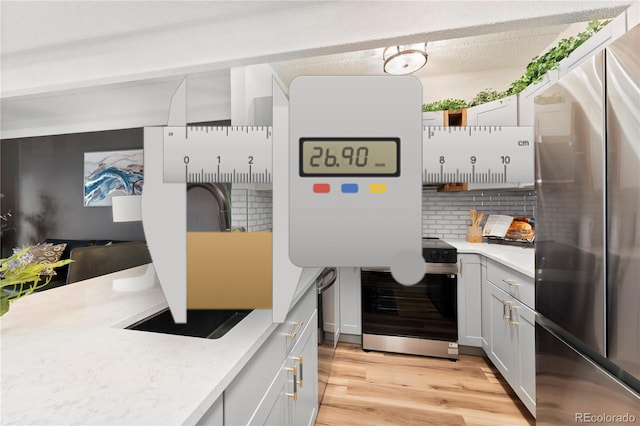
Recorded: 26.90,mm
